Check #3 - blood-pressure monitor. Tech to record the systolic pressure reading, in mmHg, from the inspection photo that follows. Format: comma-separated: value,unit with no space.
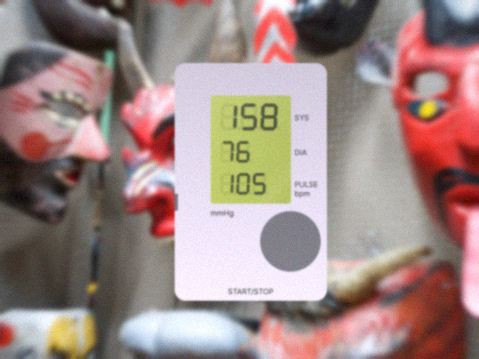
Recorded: 158,mmHg
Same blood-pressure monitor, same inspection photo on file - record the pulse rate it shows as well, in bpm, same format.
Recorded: 105,bpm
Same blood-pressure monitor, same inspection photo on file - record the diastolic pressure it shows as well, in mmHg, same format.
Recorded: 76,mmHg
